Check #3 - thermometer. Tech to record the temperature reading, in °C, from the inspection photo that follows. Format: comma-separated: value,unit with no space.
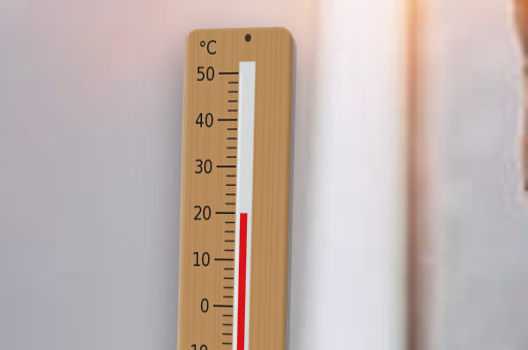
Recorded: 20,°C
